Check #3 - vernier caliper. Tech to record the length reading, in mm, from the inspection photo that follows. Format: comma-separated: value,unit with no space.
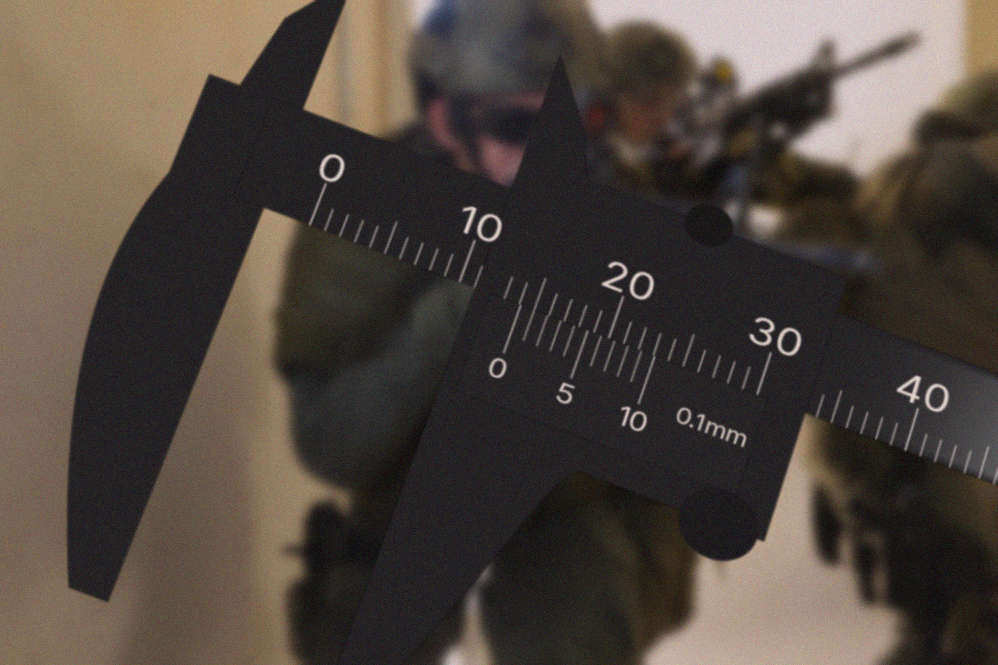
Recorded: 14.1,mm
